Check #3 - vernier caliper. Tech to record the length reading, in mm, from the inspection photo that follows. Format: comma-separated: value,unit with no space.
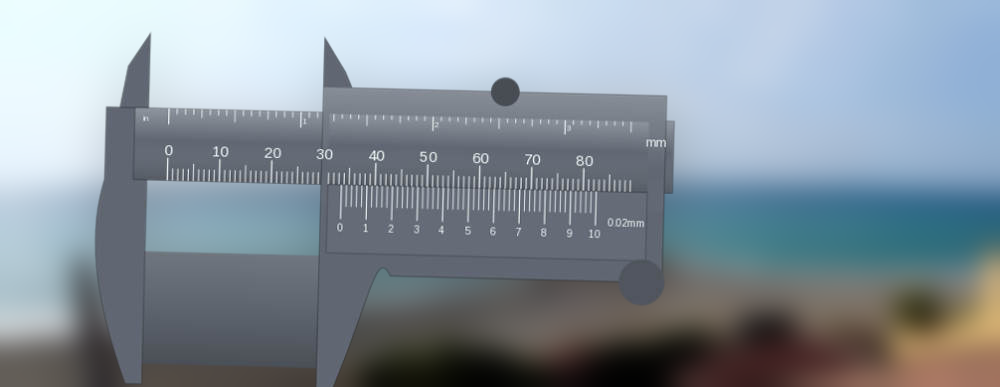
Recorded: 33.5,mm
